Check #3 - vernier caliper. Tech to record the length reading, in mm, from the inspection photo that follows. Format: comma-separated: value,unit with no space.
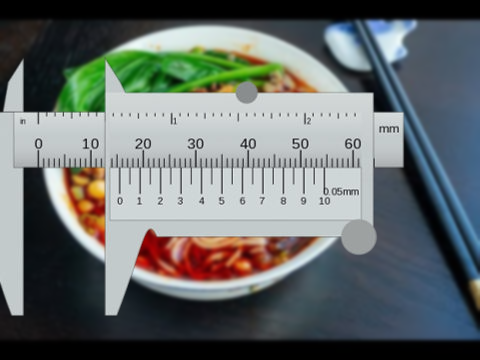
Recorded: 15.5,mm
